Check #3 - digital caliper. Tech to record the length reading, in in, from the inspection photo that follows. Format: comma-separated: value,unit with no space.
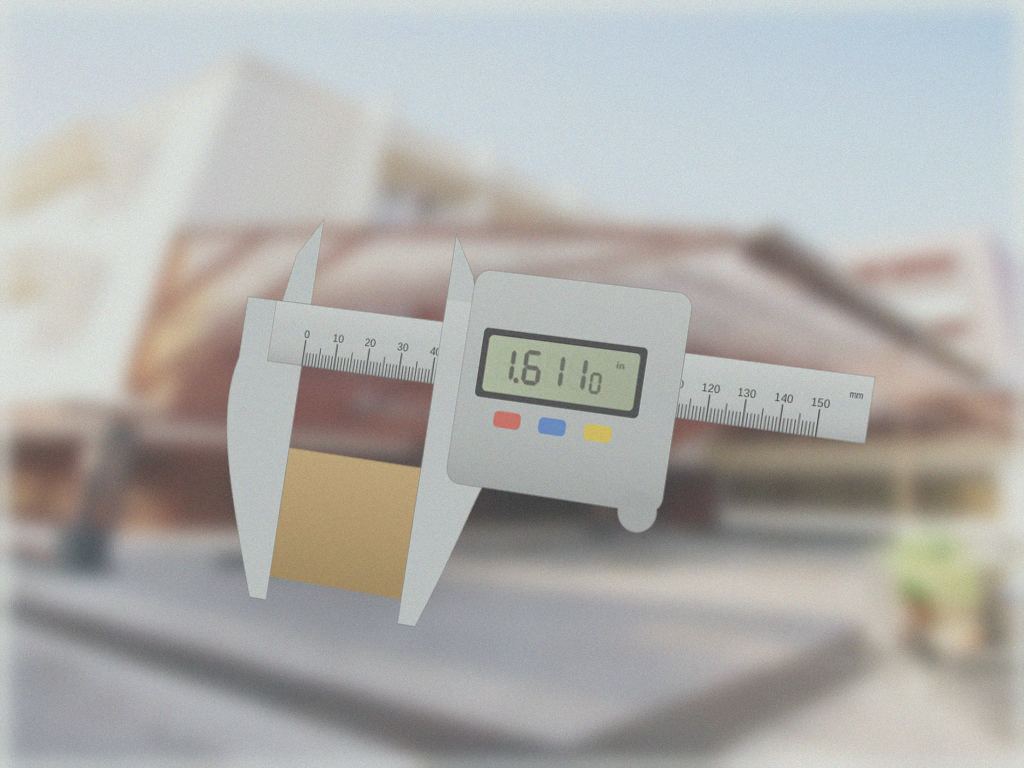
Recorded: 1.6110,in
